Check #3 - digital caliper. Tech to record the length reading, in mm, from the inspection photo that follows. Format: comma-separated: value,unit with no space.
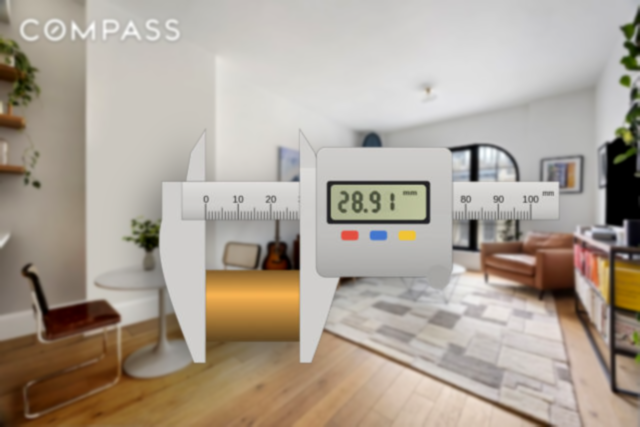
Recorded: 28.91,mm
